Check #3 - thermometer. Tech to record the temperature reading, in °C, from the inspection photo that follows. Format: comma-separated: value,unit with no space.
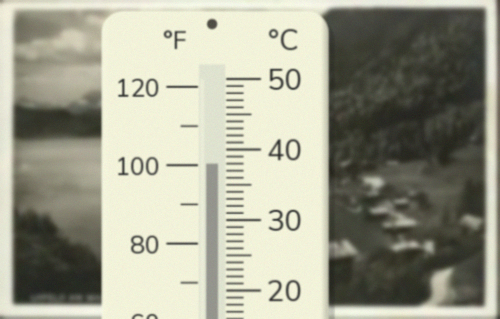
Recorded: 38,°C
